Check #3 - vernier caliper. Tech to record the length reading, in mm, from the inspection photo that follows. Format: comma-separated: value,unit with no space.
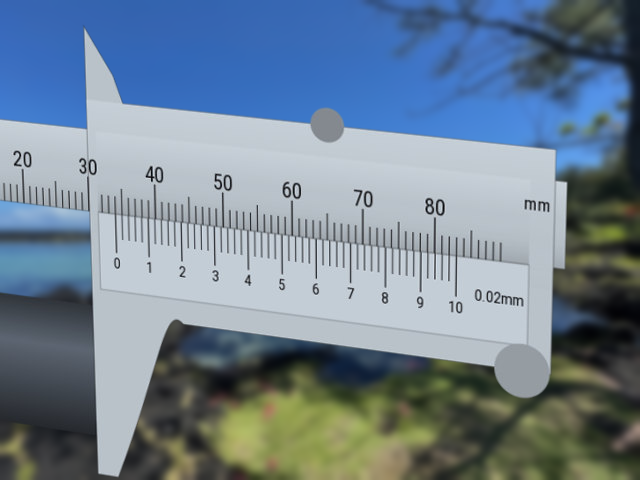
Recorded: 34.0,mm
